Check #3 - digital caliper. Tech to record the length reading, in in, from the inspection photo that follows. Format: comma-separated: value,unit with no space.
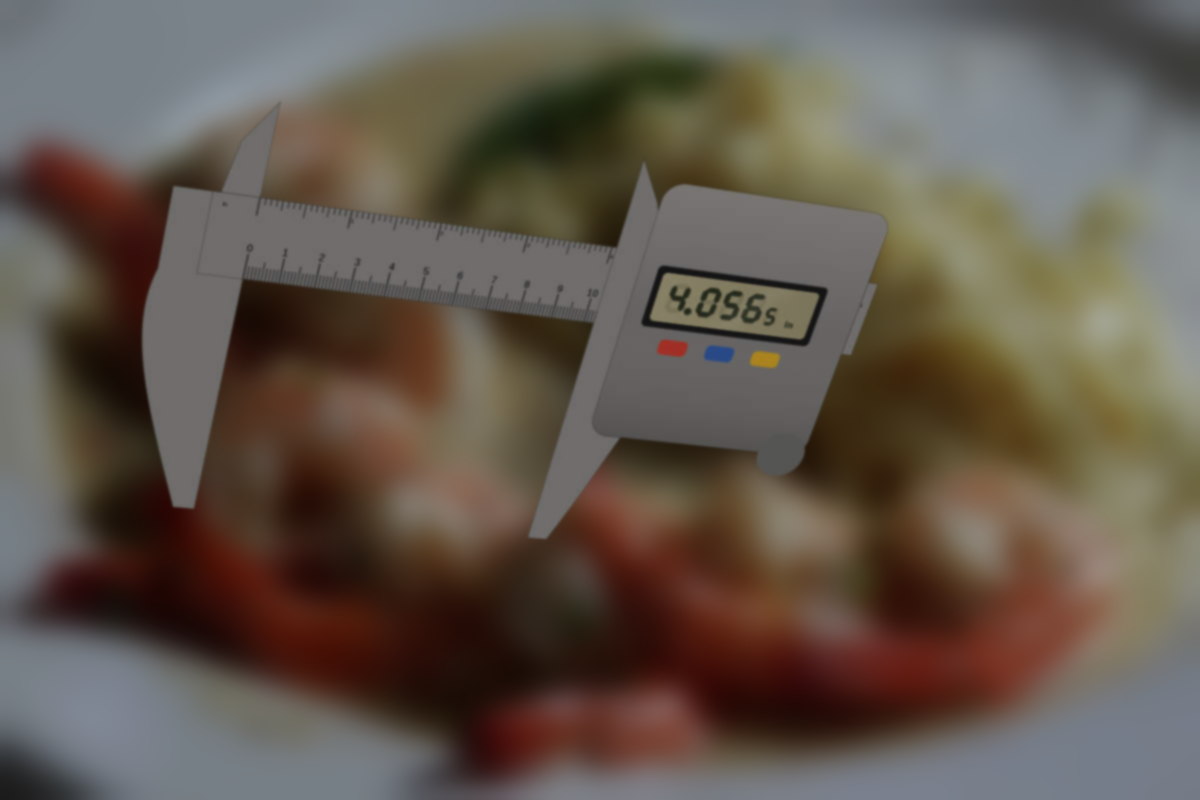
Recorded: 4.0565,in
